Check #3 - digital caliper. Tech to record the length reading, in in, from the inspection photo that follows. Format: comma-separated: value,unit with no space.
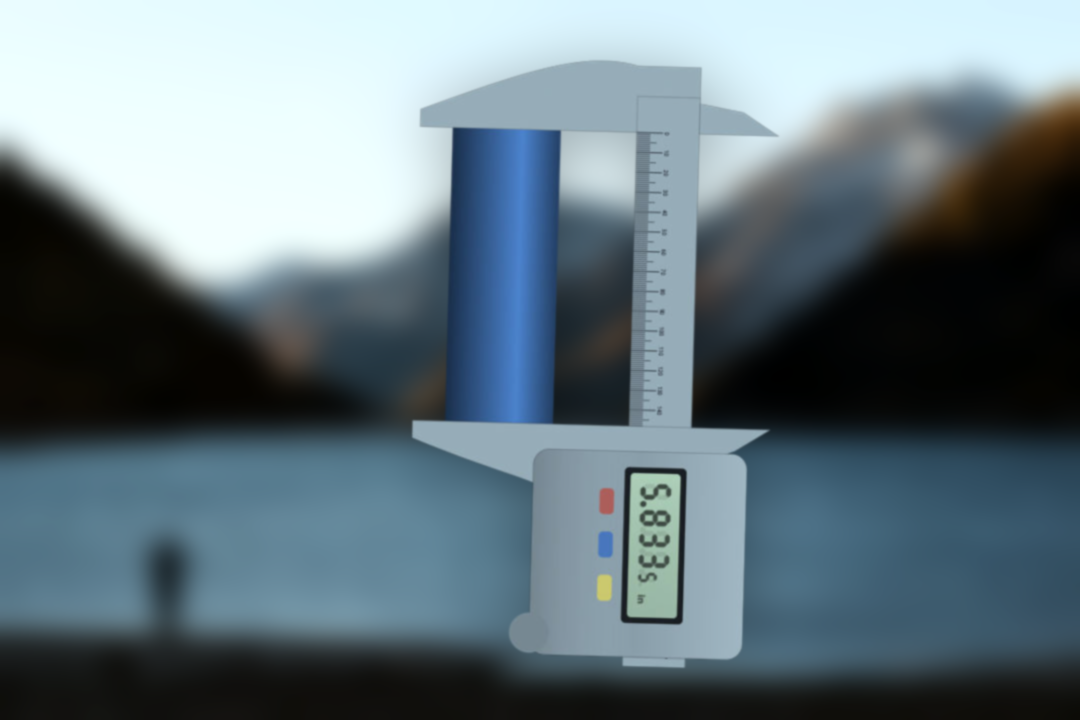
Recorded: 5.8335,in
